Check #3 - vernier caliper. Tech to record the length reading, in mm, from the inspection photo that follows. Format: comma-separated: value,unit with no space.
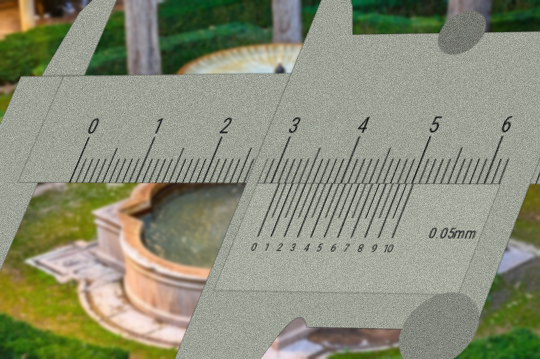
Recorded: 31.2,mm
